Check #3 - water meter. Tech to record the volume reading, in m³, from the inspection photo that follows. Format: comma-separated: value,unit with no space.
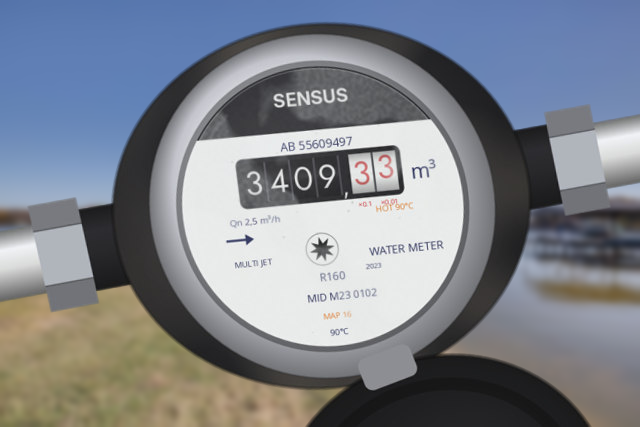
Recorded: 3409.33,m³
